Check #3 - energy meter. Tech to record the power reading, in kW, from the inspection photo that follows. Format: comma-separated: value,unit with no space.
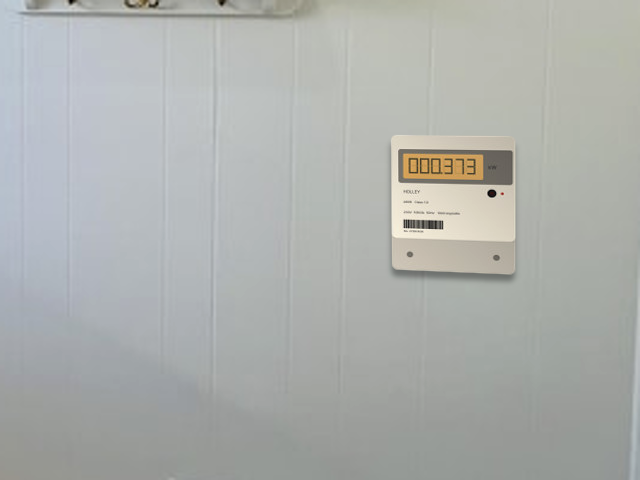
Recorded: 0.373,kW
